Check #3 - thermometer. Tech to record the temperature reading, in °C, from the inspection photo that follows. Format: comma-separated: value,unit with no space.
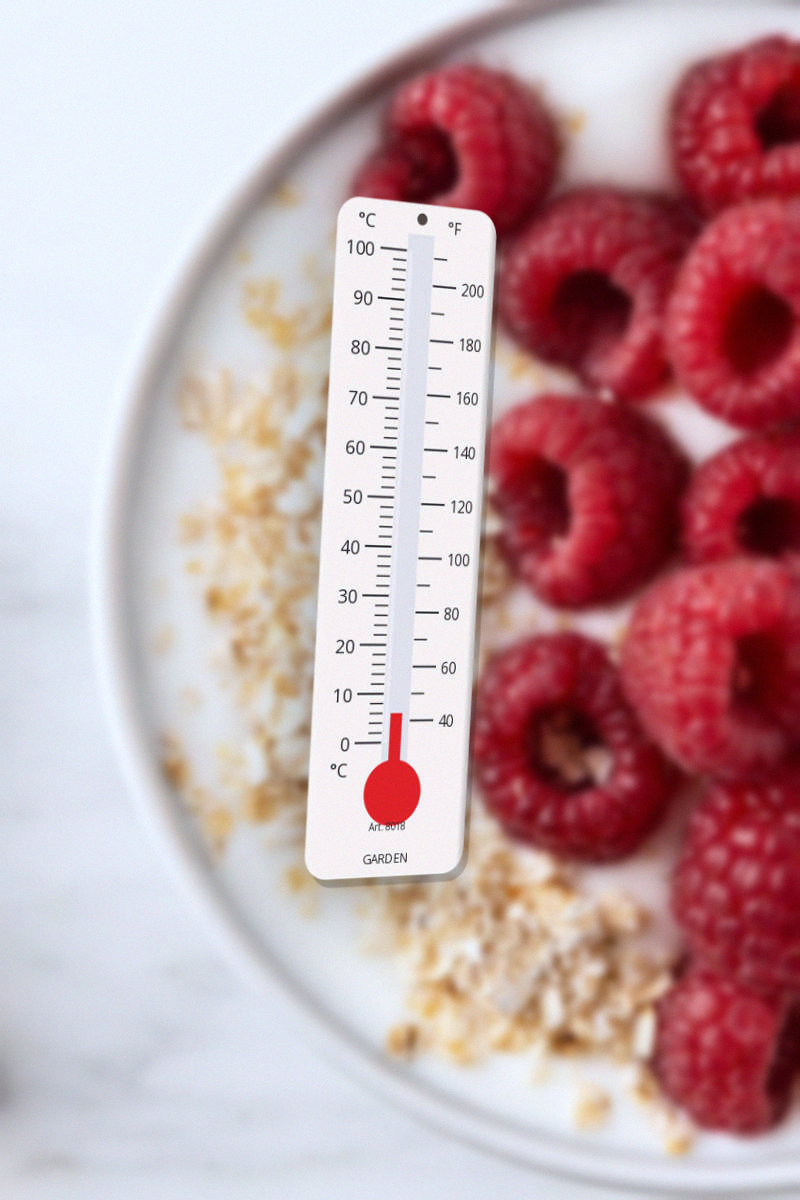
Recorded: 6,°C
